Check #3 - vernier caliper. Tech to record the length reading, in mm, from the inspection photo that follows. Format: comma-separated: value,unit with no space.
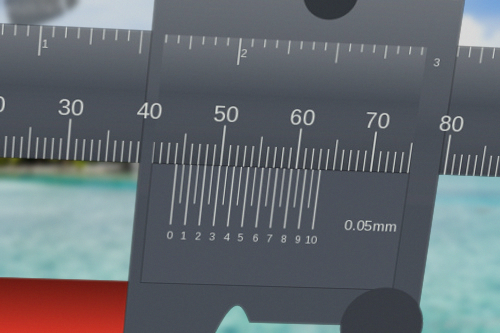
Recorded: 44.2,mm
